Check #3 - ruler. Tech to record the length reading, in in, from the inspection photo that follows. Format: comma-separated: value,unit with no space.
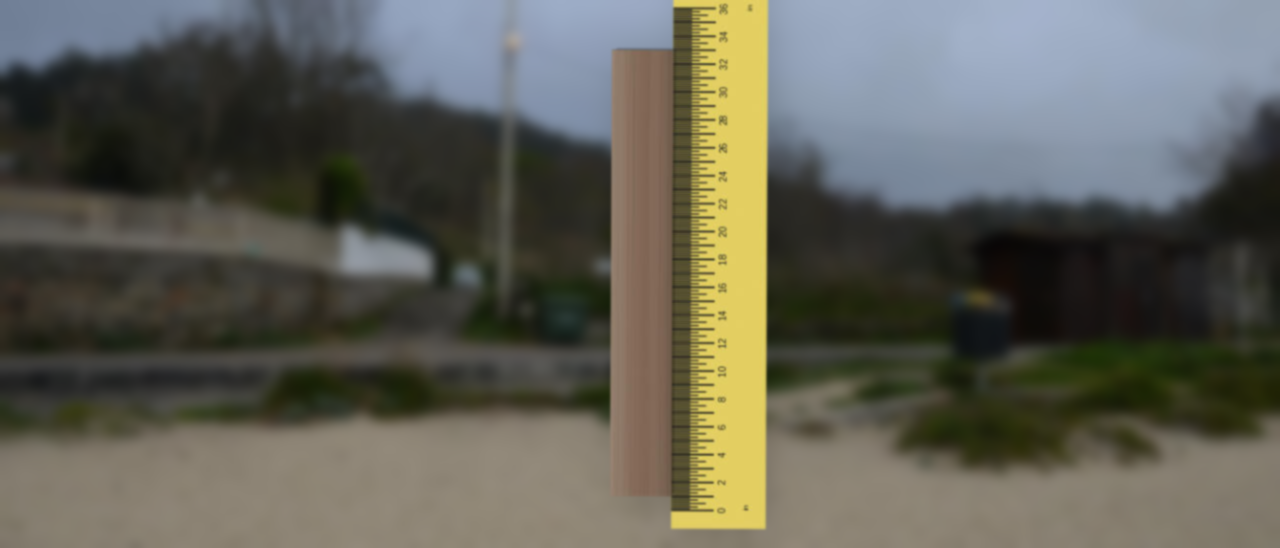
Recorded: 32,in
